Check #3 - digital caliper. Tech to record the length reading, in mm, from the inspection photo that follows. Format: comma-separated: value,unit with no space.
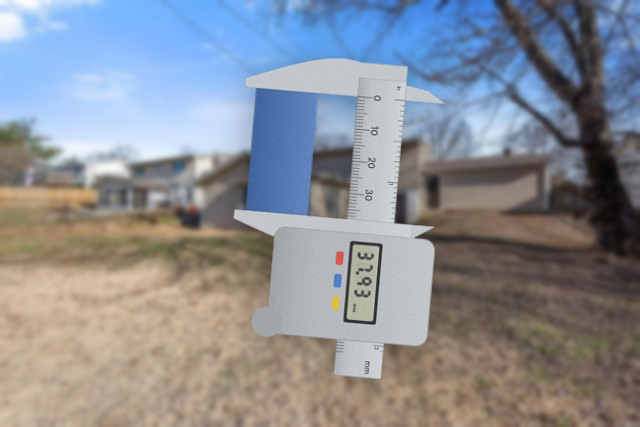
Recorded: 37.93,mm
